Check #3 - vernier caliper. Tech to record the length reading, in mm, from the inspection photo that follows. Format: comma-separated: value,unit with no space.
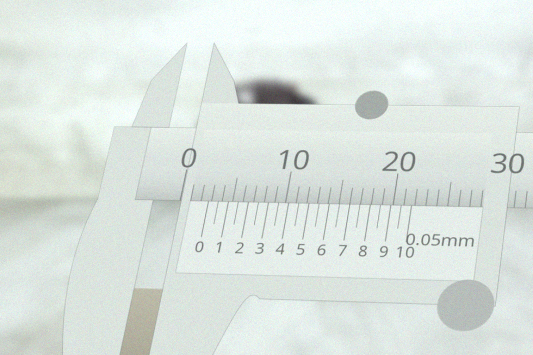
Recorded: 2.7,mm
